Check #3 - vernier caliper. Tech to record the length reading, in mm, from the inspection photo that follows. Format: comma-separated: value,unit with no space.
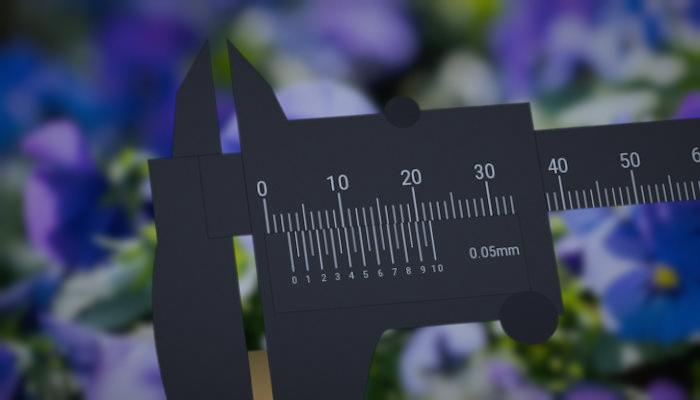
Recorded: 2.6,mm
